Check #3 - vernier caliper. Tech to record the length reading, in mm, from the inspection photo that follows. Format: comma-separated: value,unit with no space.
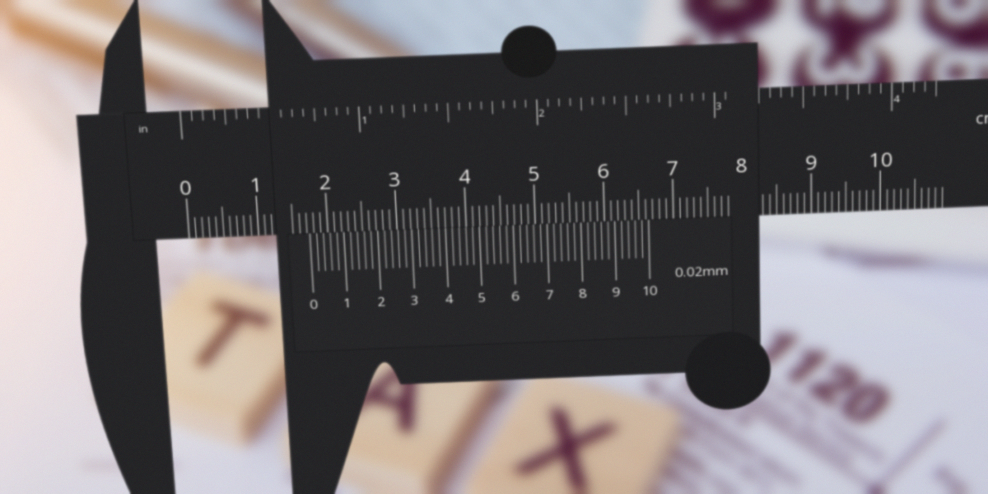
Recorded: 17.4,mm
